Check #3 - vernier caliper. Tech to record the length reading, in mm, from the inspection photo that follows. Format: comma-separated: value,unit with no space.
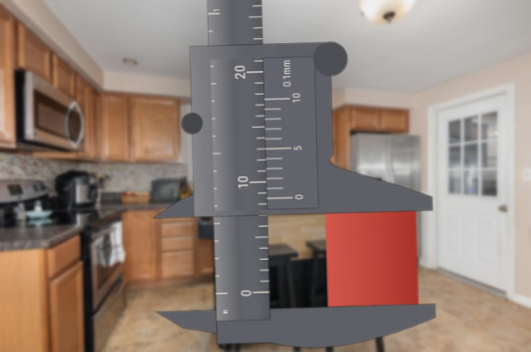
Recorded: 8.5,mm
